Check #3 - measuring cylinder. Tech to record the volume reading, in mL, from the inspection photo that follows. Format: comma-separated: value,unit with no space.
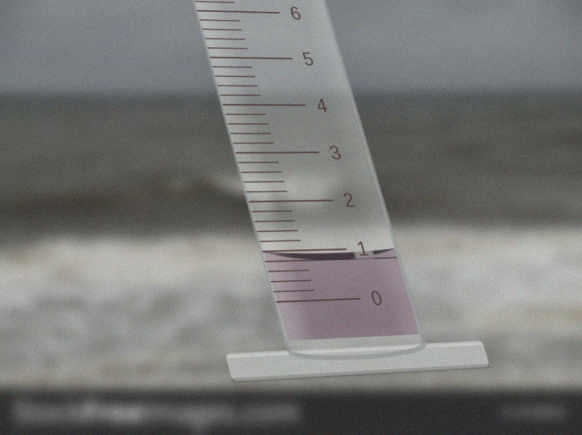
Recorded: 0.8,mL
